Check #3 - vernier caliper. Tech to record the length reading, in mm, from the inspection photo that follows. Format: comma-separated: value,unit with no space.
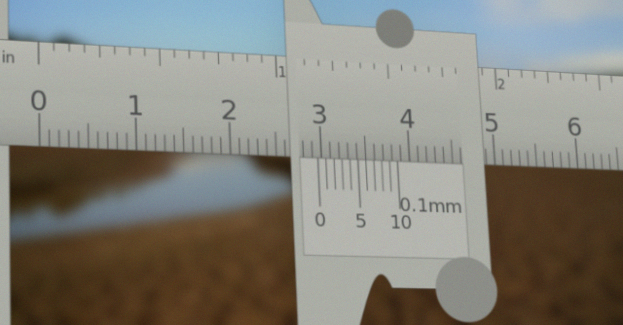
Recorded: 29.6,mm
